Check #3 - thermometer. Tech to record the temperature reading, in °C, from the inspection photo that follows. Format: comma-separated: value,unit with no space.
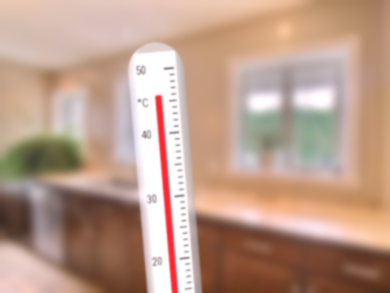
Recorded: 46,°C
